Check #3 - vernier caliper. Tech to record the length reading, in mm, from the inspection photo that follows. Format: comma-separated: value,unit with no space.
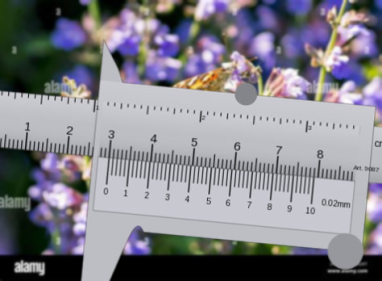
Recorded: 30.0,mm
